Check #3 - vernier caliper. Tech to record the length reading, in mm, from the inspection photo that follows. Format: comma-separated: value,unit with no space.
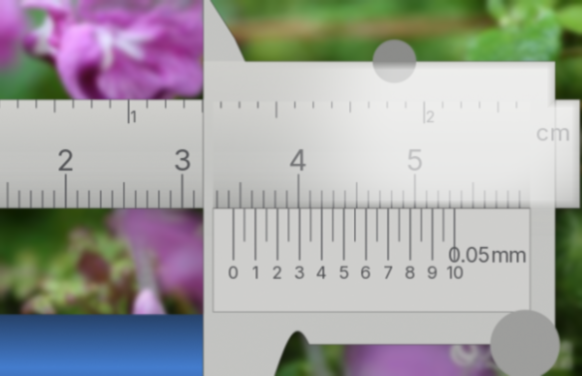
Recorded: 34.4,mm
